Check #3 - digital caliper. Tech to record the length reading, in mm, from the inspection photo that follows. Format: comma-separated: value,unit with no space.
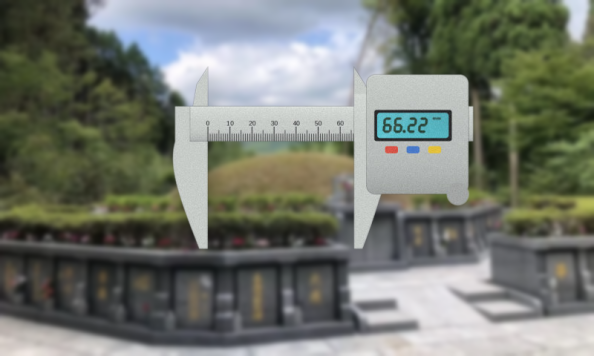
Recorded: 66.22,mm
